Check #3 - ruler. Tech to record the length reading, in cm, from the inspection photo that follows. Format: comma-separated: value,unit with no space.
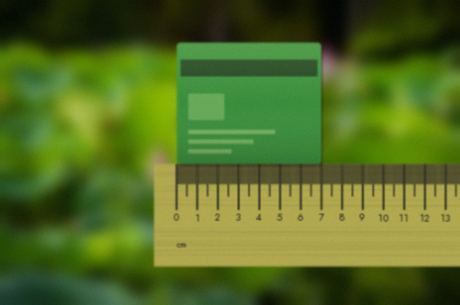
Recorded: 7,cm
